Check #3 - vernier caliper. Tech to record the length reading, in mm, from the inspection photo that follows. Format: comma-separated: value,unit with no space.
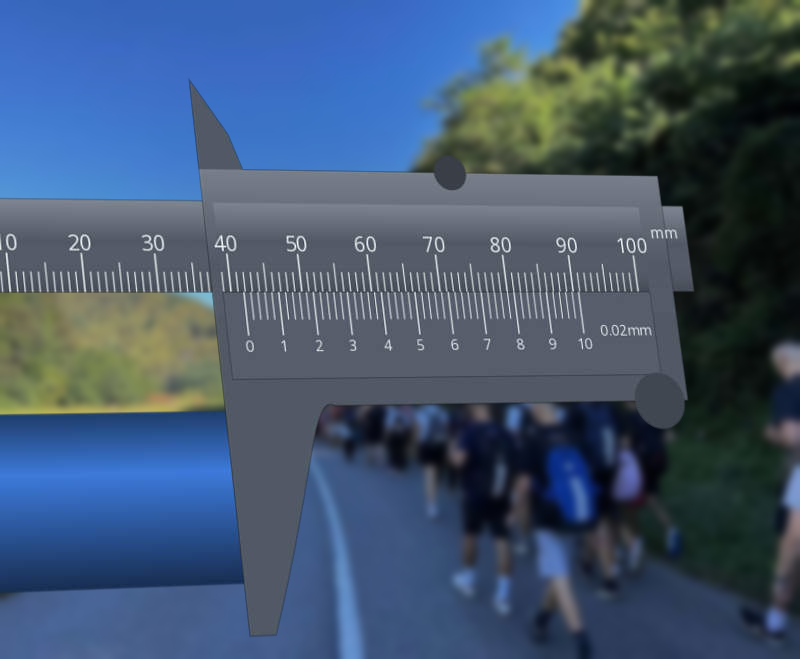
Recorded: 41.8,mm
